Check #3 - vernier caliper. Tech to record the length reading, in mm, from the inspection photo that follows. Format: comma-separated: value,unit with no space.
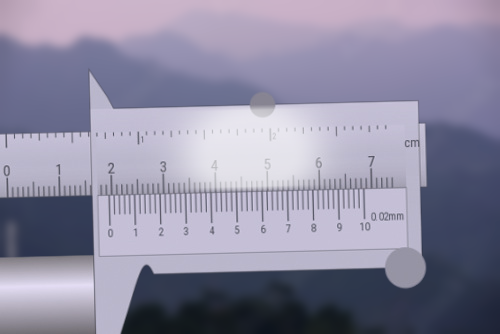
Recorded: 19.5,mm
